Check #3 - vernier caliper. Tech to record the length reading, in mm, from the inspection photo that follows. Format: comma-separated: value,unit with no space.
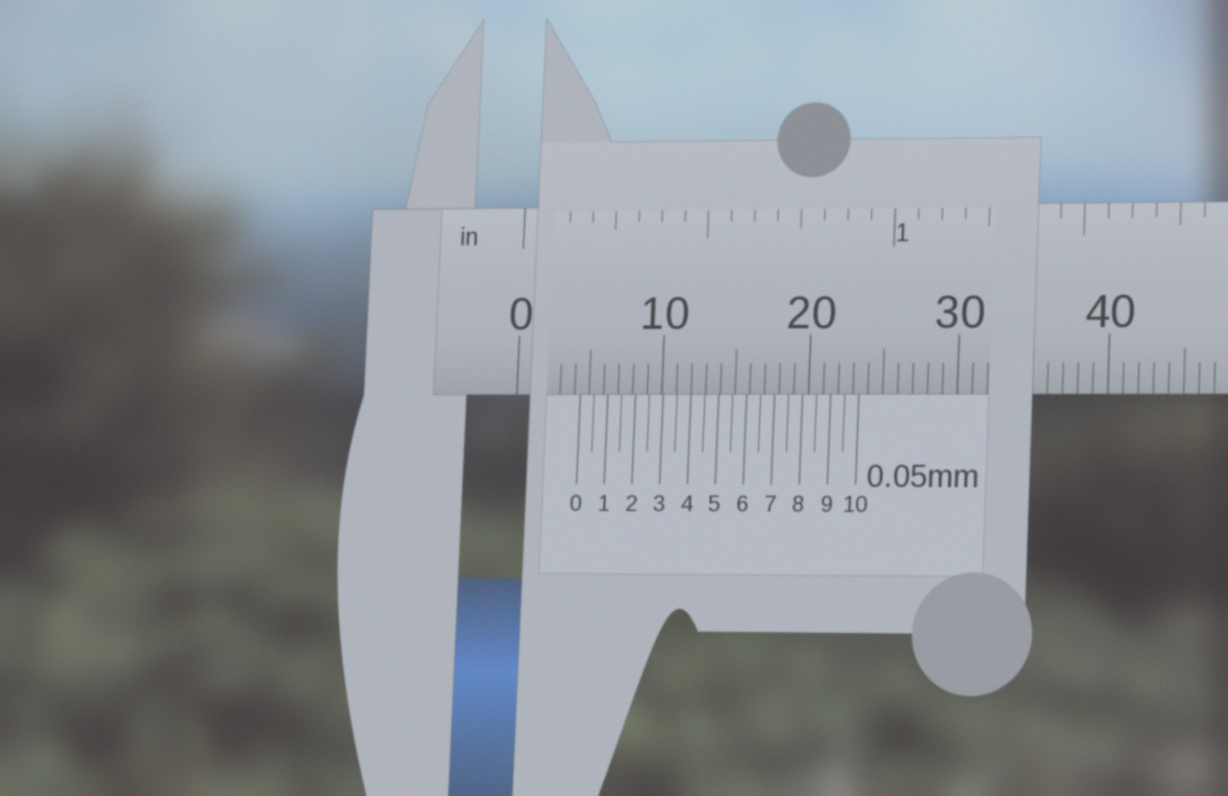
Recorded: 4.4,mm
